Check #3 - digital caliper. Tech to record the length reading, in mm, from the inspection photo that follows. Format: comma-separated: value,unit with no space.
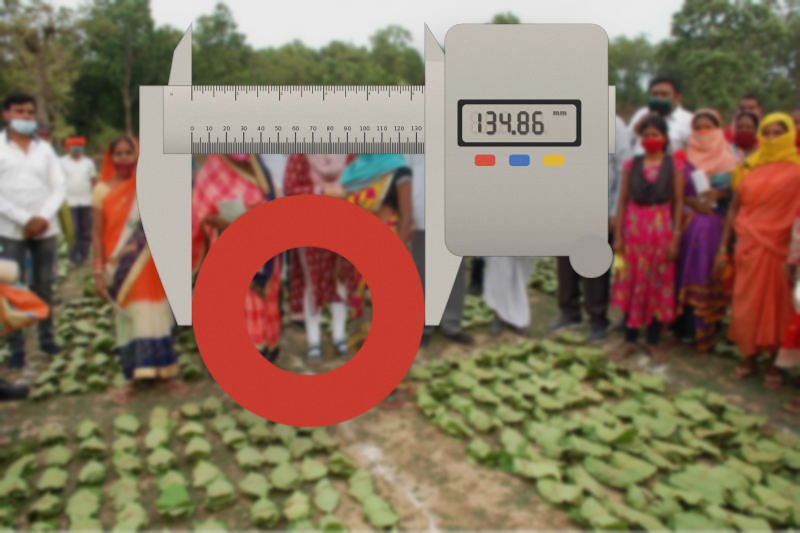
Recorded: 134.86,mm
